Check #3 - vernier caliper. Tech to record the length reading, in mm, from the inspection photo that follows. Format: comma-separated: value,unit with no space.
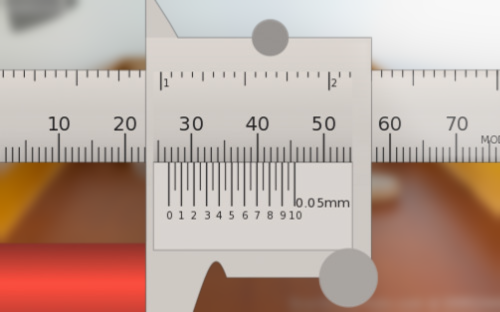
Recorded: 26.6,mm
